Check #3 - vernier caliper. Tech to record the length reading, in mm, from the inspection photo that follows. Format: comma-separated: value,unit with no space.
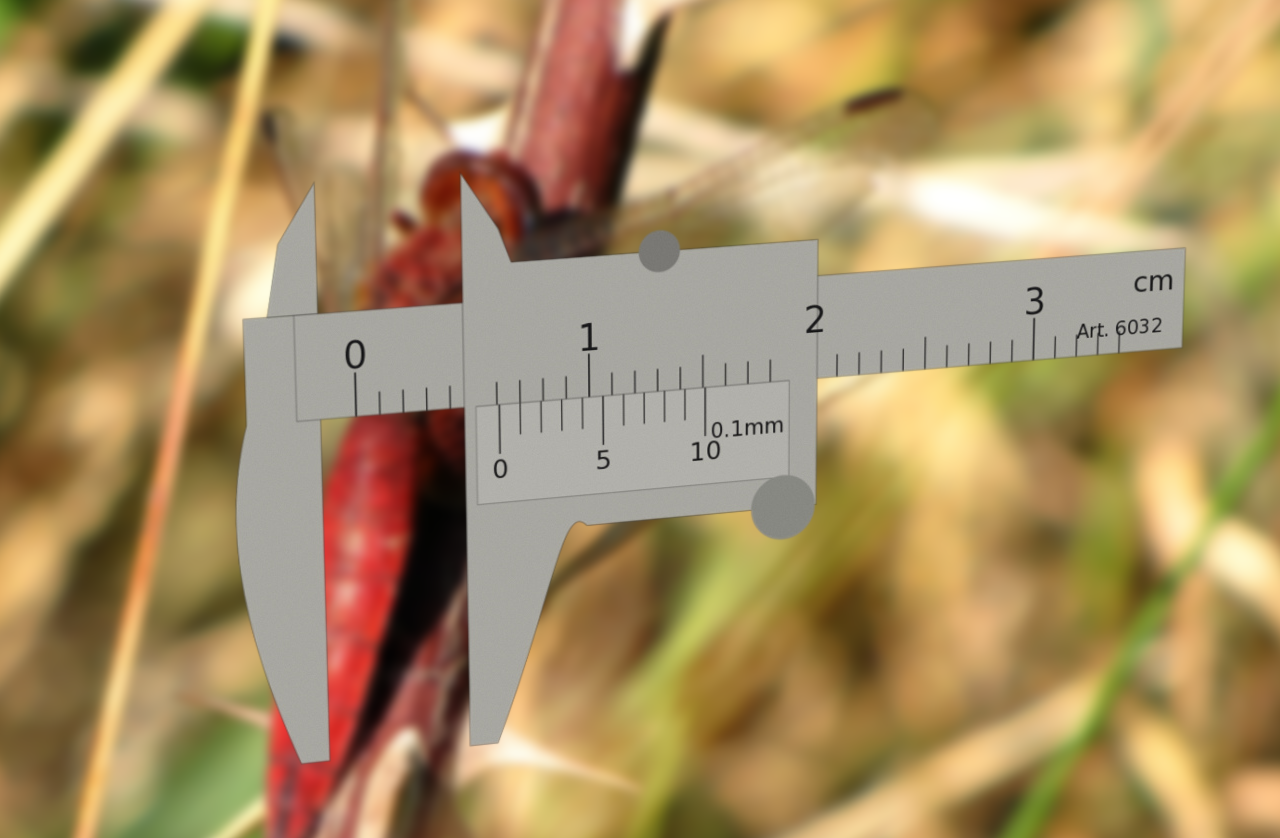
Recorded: 6.1,mm
